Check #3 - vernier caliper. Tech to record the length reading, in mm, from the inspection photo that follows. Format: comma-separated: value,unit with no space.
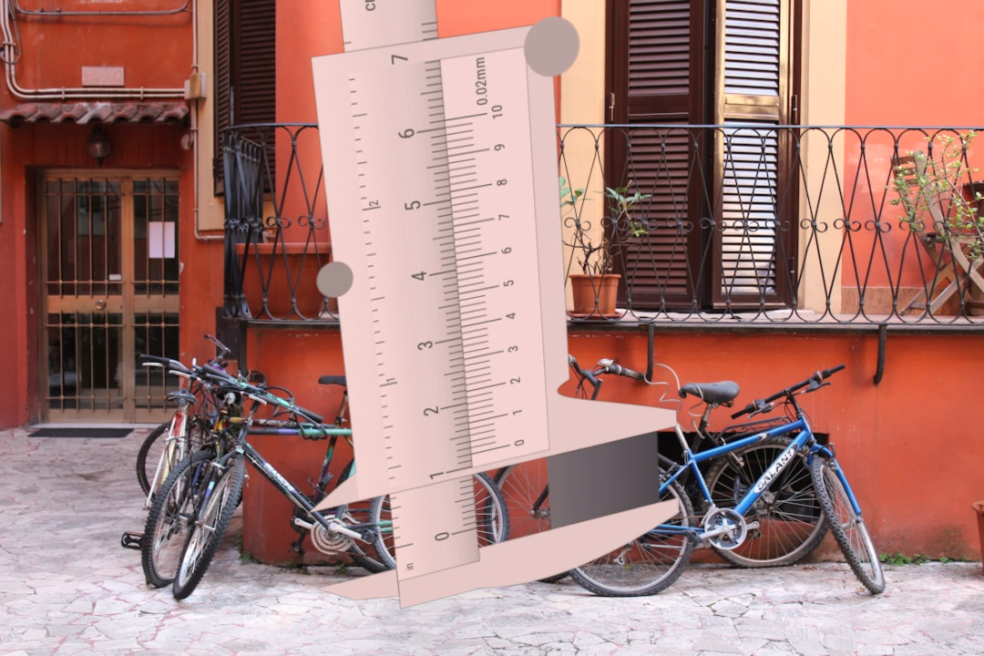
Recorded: 12.0,mm
